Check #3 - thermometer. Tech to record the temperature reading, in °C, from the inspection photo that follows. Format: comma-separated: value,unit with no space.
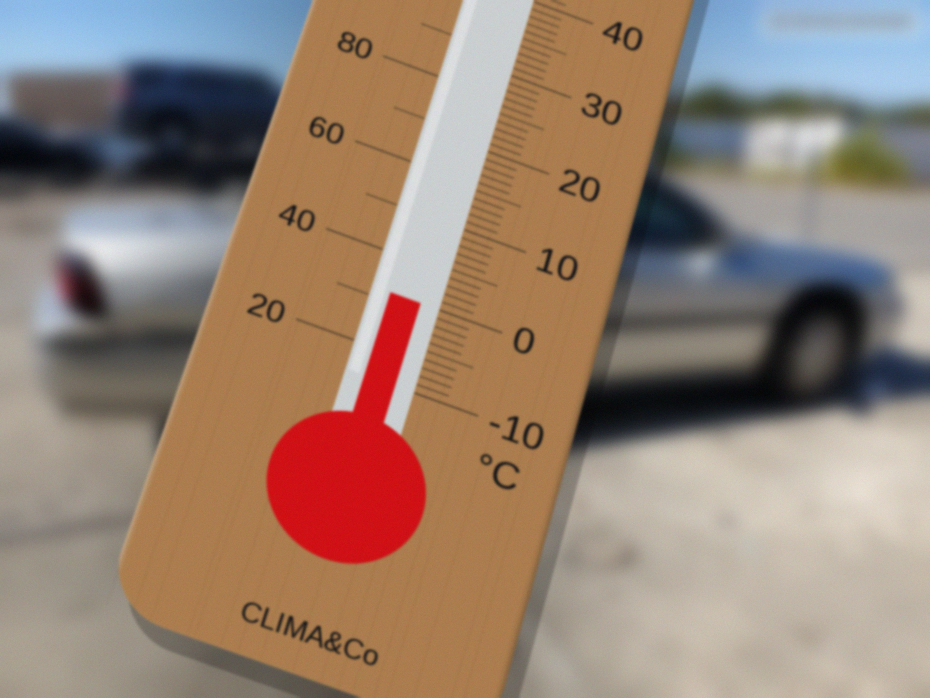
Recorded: 0,°C
